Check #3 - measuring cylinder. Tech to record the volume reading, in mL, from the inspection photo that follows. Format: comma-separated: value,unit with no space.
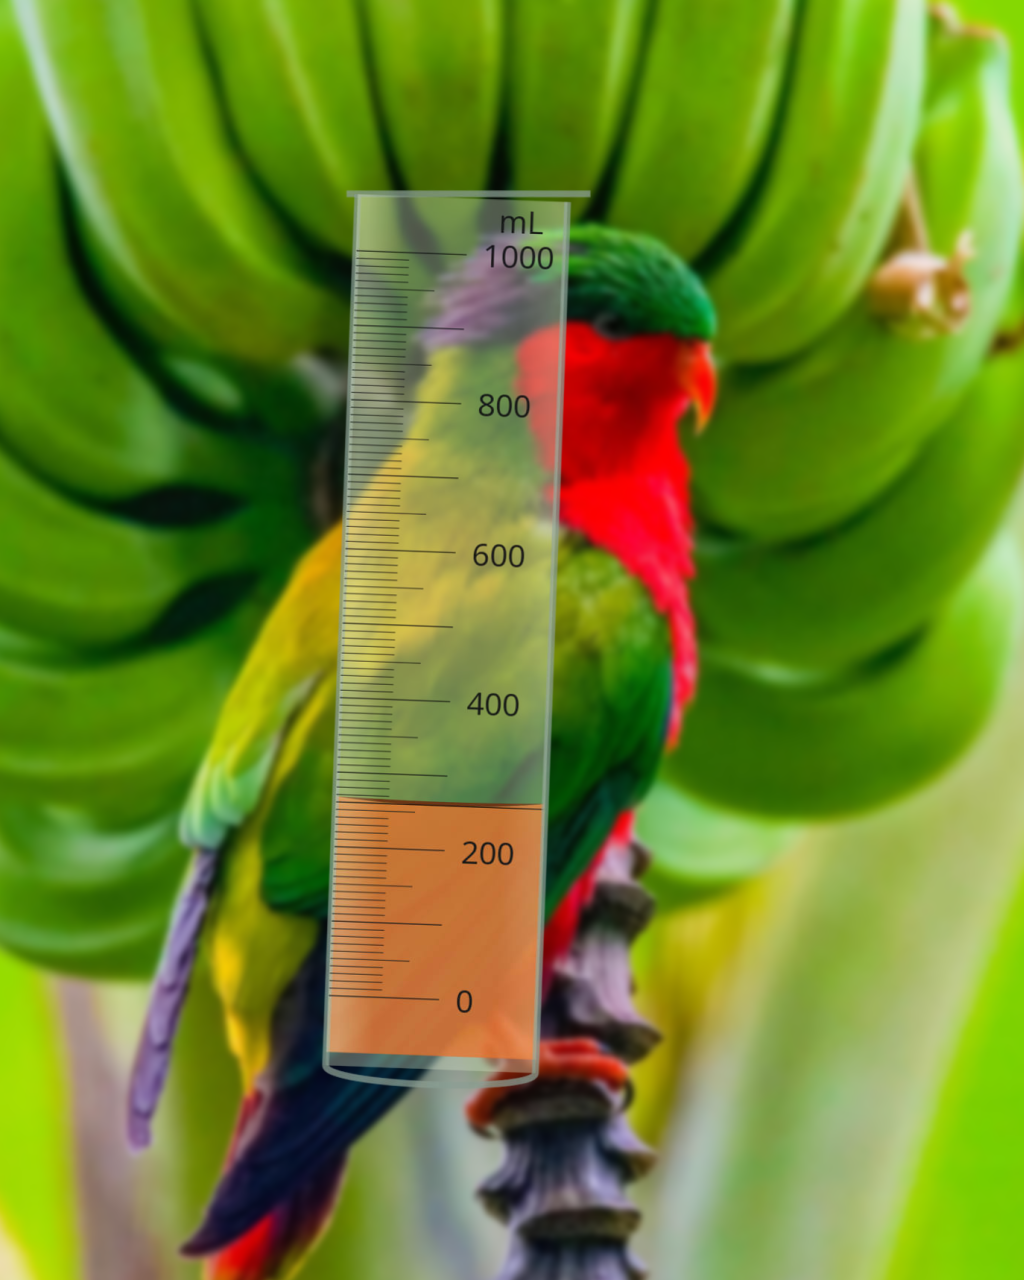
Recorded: 260,mL
